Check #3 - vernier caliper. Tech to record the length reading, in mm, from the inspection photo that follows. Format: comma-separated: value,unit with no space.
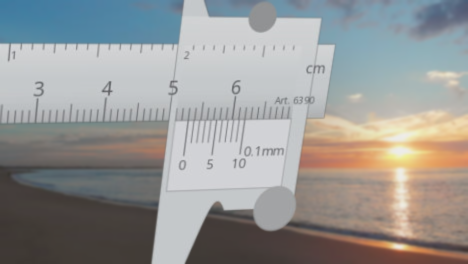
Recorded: 53.0,mm
